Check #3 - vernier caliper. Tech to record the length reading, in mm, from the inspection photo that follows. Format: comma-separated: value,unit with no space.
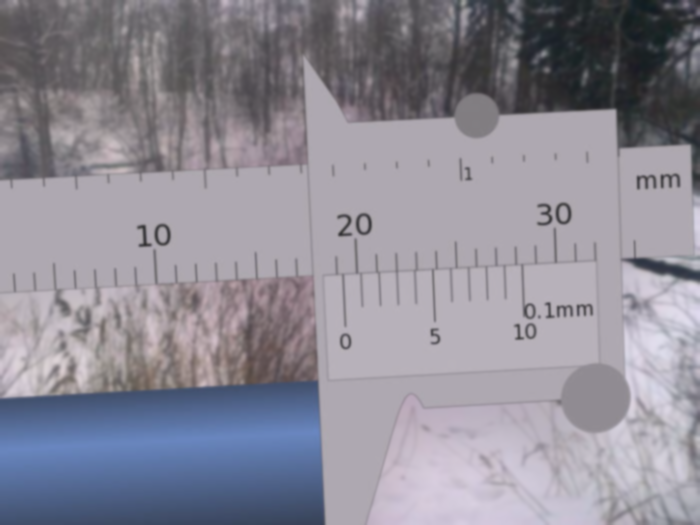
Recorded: 19.3,mm
